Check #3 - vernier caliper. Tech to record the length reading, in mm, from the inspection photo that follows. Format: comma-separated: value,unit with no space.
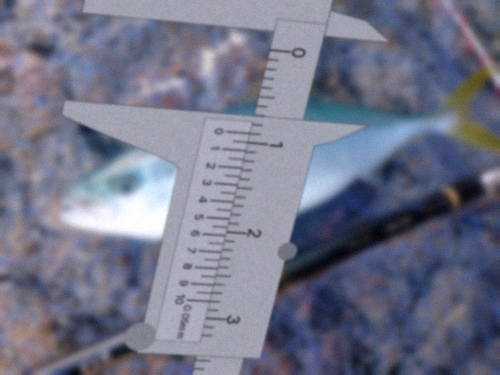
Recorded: 9.0,mm
